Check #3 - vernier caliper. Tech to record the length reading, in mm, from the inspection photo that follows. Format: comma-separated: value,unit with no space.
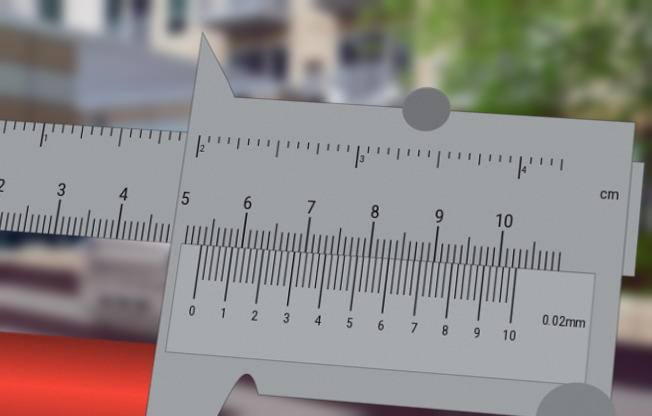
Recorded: 53.6,mm
